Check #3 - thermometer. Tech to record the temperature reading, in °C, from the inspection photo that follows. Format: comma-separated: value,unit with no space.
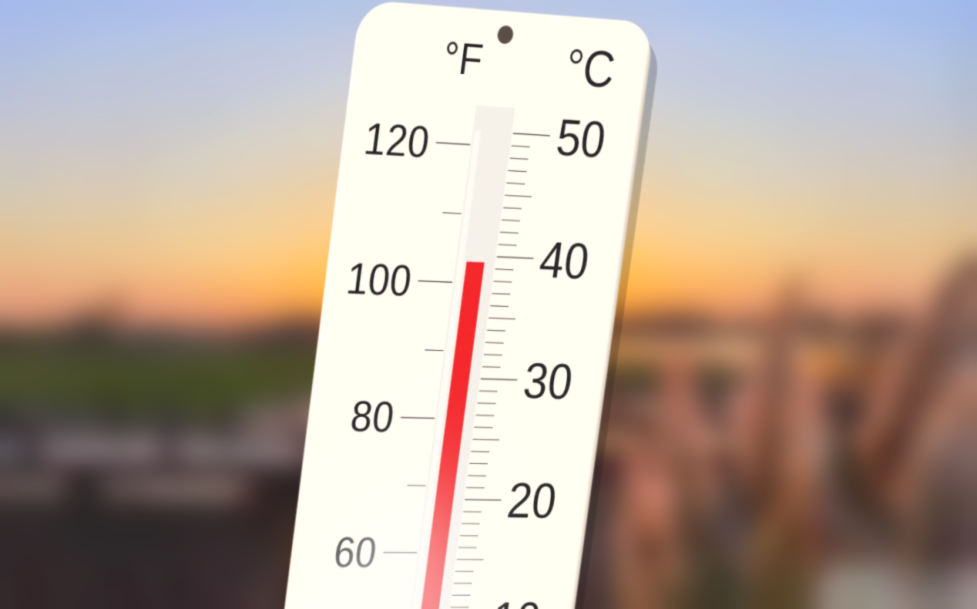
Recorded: 39.5,°C
